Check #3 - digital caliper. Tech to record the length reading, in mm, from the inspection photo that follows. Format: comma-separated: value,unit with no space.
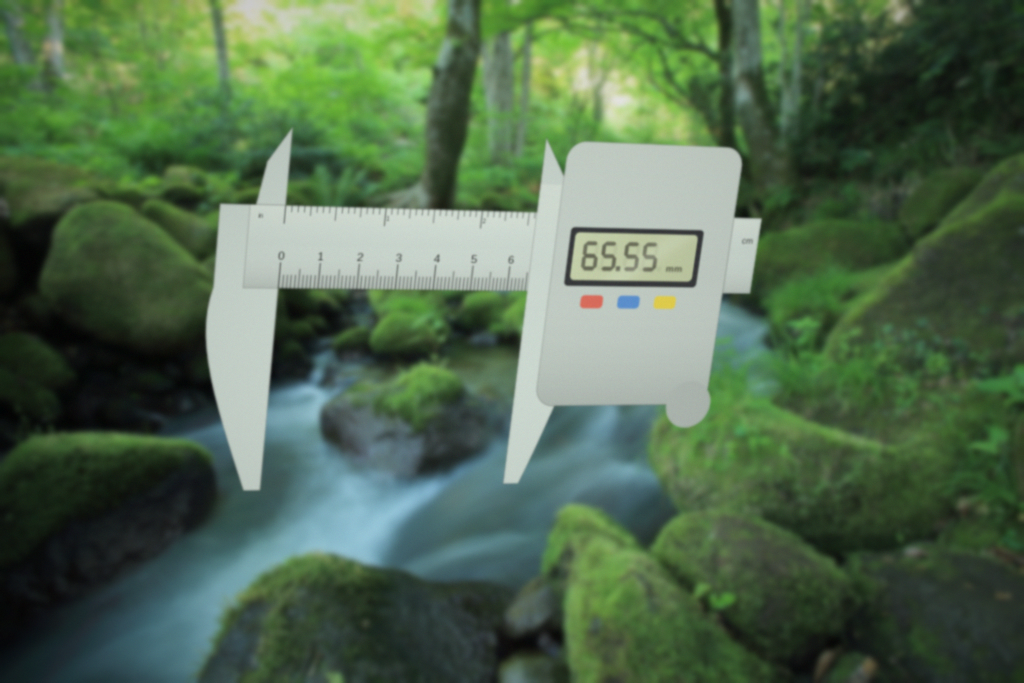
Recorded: 65.55,mm
